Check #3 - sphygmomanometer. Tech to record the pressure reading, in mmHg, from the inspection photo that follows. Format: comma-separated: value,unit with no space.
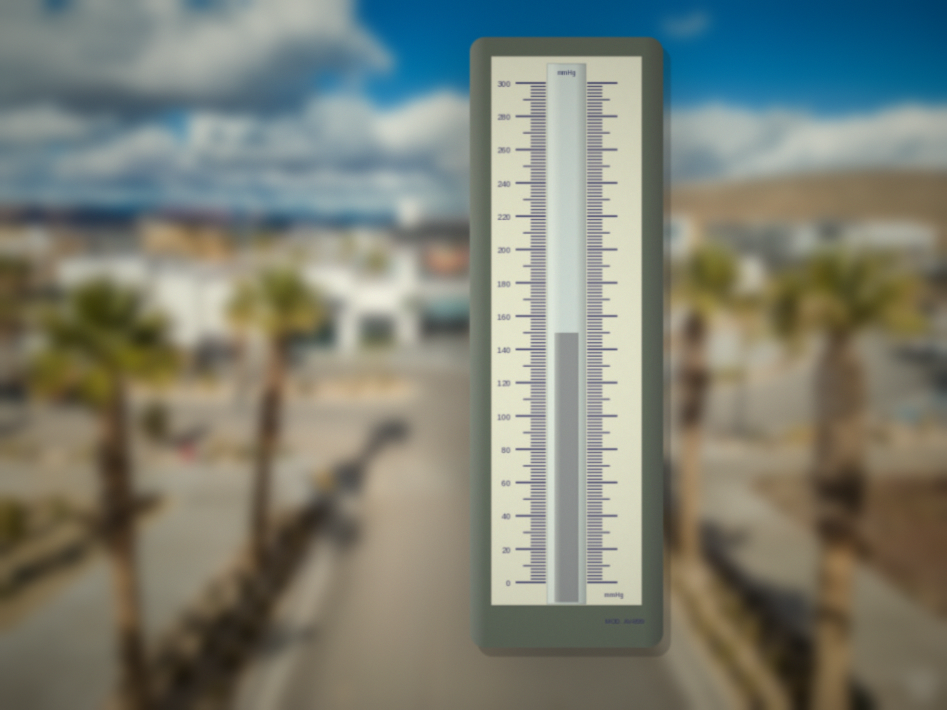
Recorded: 150,mmHg
